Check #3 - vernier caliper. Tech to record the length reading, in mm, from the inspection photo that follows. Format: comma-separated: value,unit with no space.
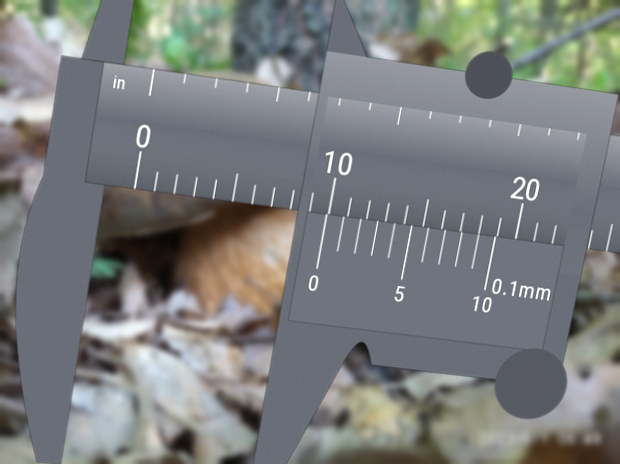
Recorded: 9.9,mm
